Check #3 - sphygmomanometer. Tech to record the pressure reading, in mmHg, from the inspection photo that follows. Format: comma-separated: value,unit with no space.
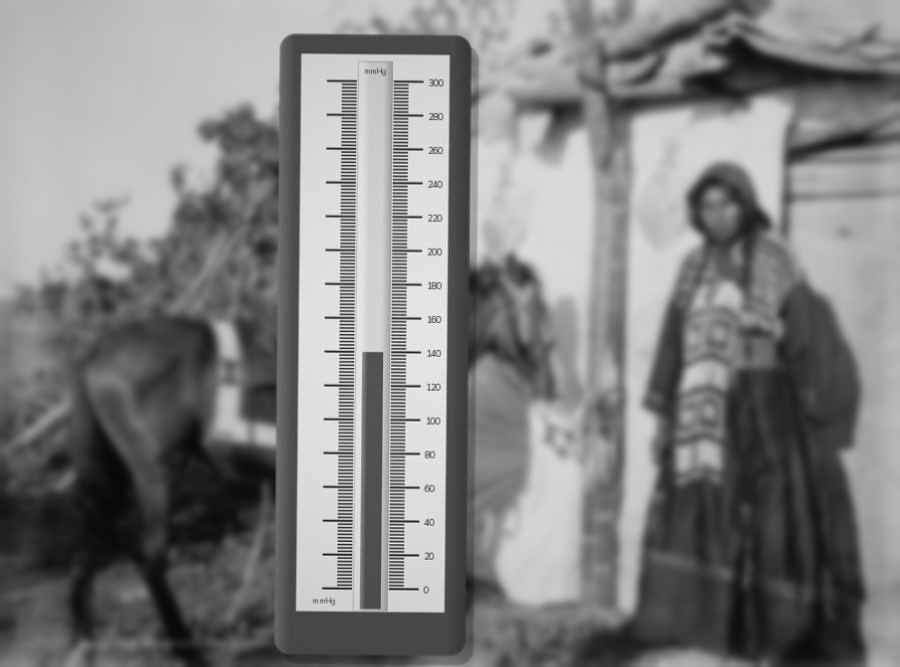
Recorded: 140,mmHg
